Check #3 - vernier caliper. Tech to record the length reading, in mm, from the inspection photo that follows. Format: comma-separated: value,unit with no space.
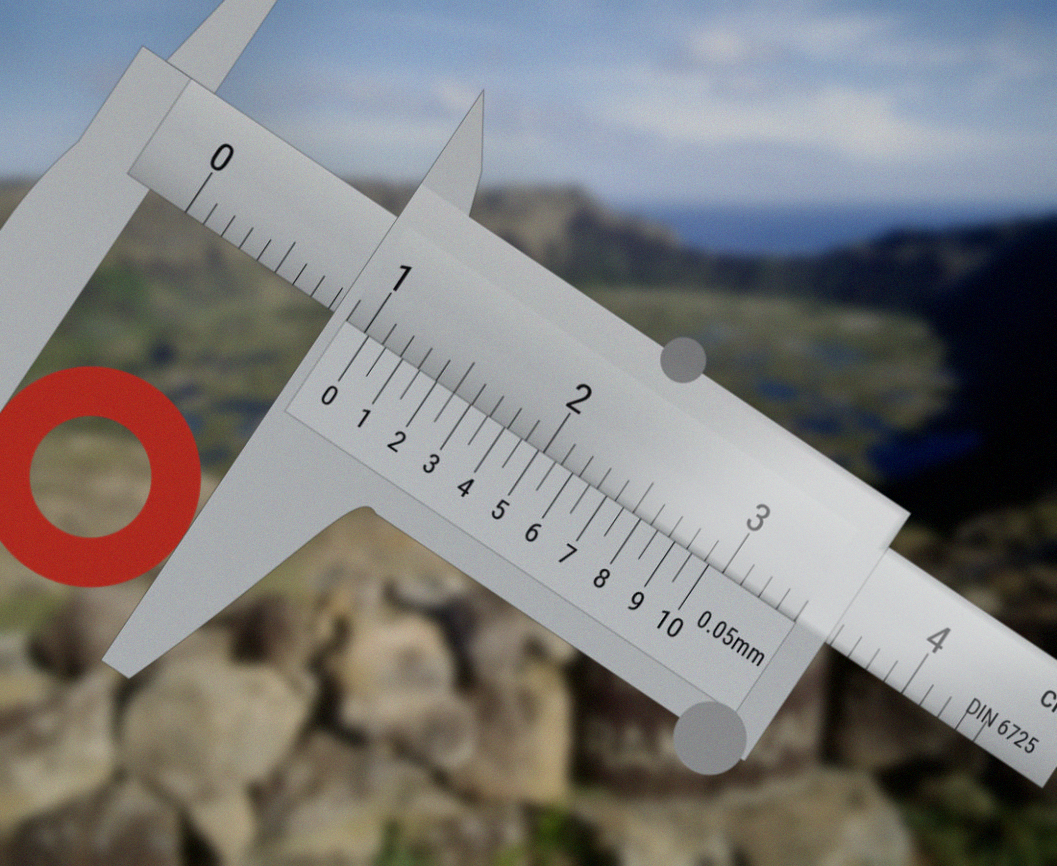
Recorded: 10.25,mm
